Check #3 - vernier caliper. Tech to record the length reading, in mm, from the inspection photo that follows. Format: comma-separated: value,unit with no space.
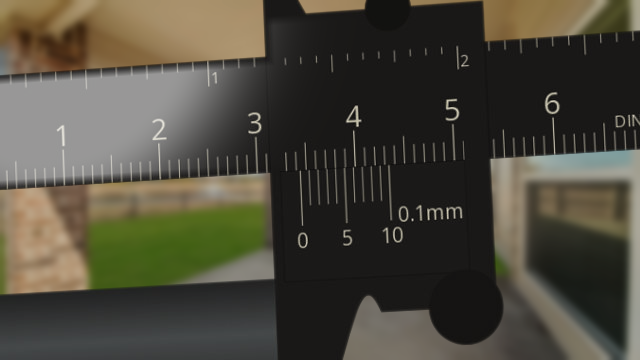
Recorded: 34.4,mm
